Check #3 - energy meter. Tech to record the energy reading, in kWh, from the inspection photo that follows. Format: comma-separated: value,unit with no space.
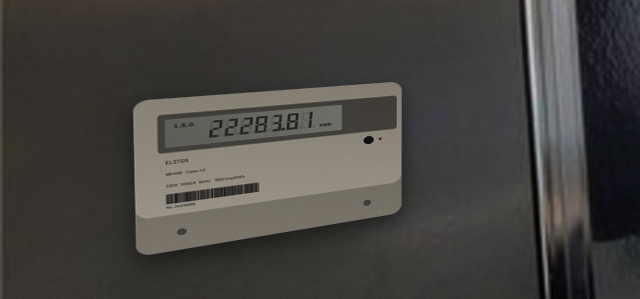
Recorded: 22283.81,kWh
